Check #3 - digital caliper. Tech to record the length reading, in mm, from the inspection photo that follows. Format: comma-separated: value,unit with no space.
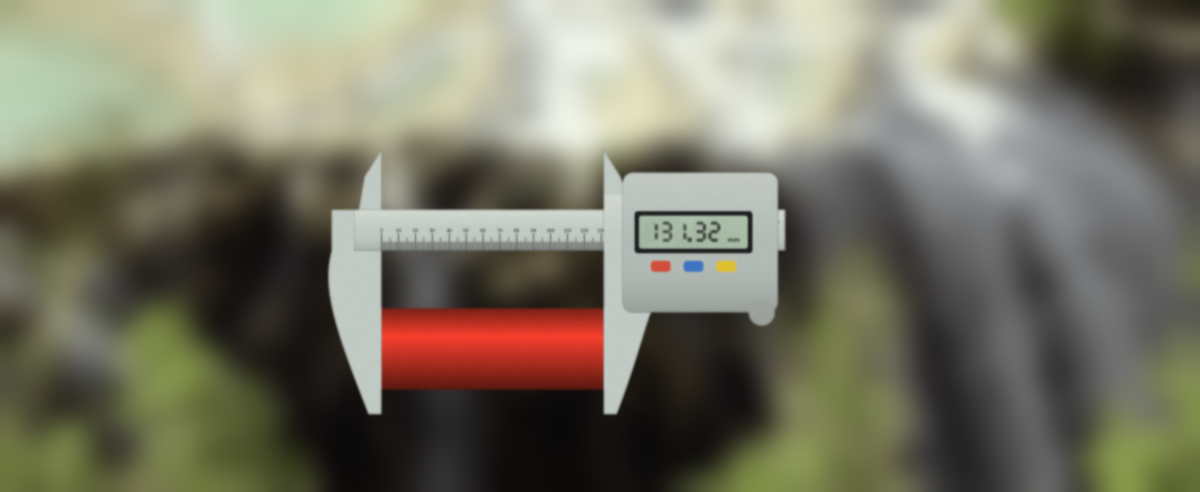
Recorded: 131.32,mm
